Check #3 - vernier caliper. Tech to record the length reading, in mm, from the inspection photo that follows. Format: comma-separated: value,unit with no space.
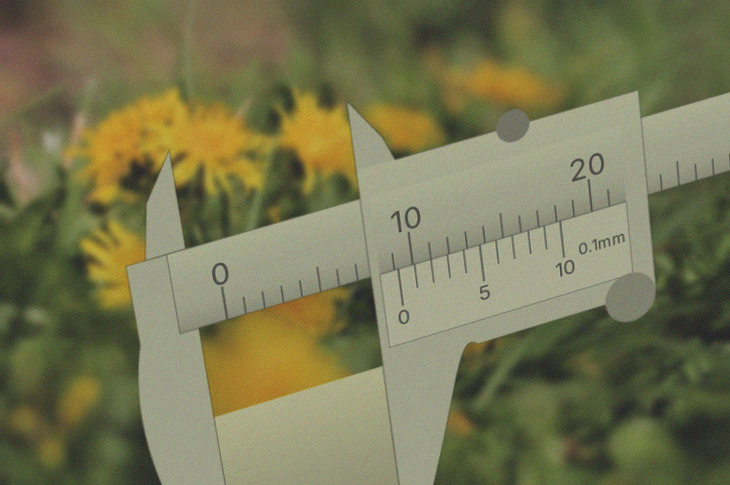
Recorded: 9.2,mm
